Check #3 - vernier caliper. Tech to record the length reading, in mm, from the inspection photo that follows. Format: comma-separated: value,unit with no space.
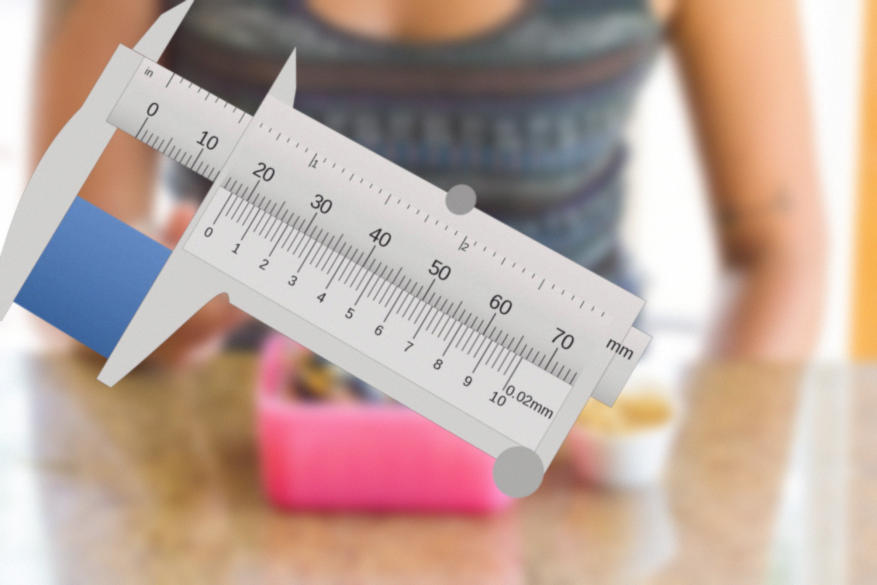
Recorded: 17.4,mm
